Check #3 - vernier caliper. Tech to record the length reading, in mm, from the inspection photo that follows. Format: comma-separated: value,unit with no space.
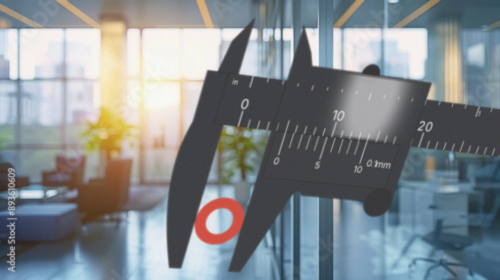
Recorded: 5.0,mm
